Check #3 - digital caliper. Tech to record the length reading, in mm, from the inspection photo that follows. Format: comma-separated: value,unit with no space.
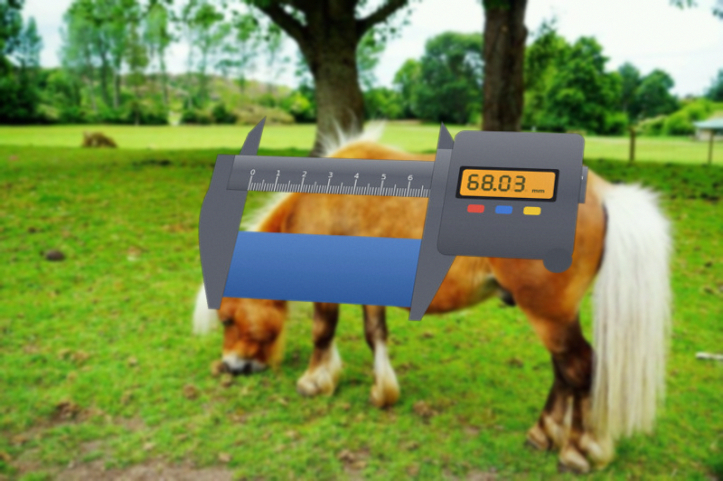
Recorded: 68.03,mm
